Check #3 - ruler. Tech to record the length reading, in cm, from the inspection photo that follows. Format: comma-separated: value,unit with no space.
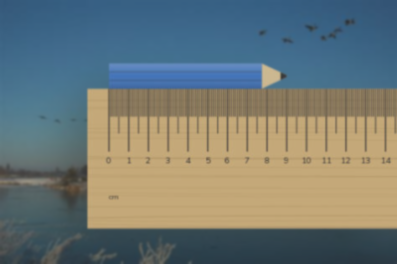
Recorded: 9,cm
